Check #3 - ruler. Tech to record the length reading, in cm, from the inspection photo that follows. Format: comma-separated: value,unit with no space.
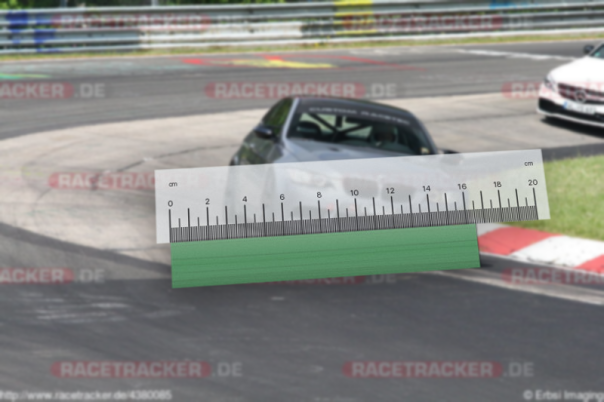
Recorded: 16.5,cm
